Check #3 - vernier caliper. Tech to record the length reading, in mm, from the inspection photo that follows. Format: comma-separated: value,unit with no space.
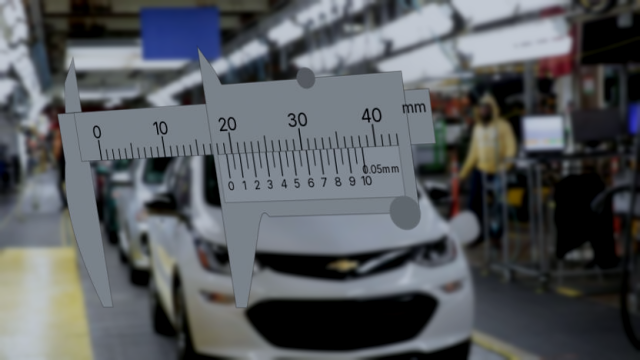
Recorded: 19.2,mm
